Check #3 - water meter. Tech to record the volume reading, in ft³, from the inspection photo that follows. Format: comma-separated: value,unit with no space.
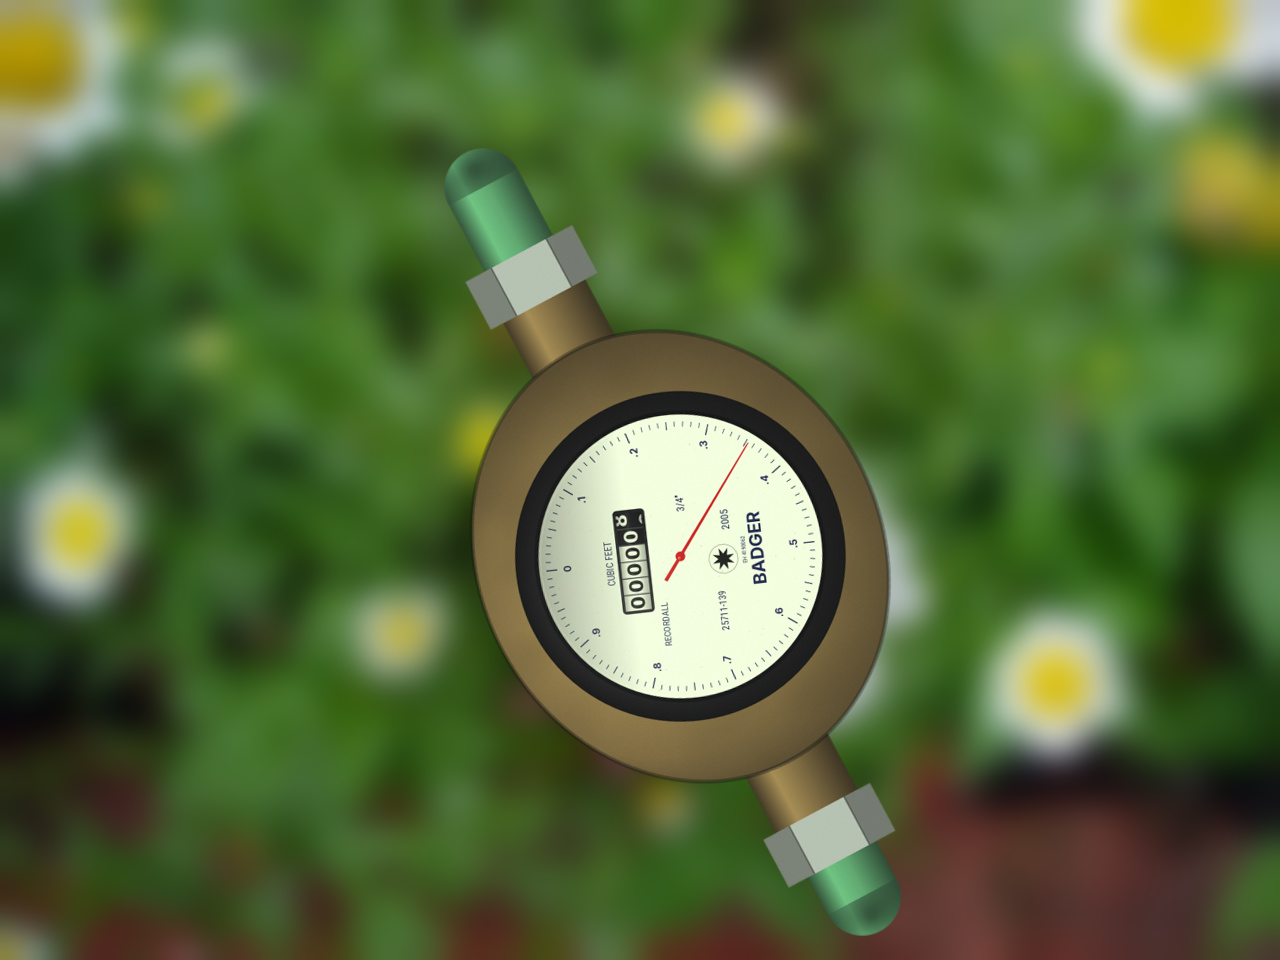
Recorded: 8.35,ft³
